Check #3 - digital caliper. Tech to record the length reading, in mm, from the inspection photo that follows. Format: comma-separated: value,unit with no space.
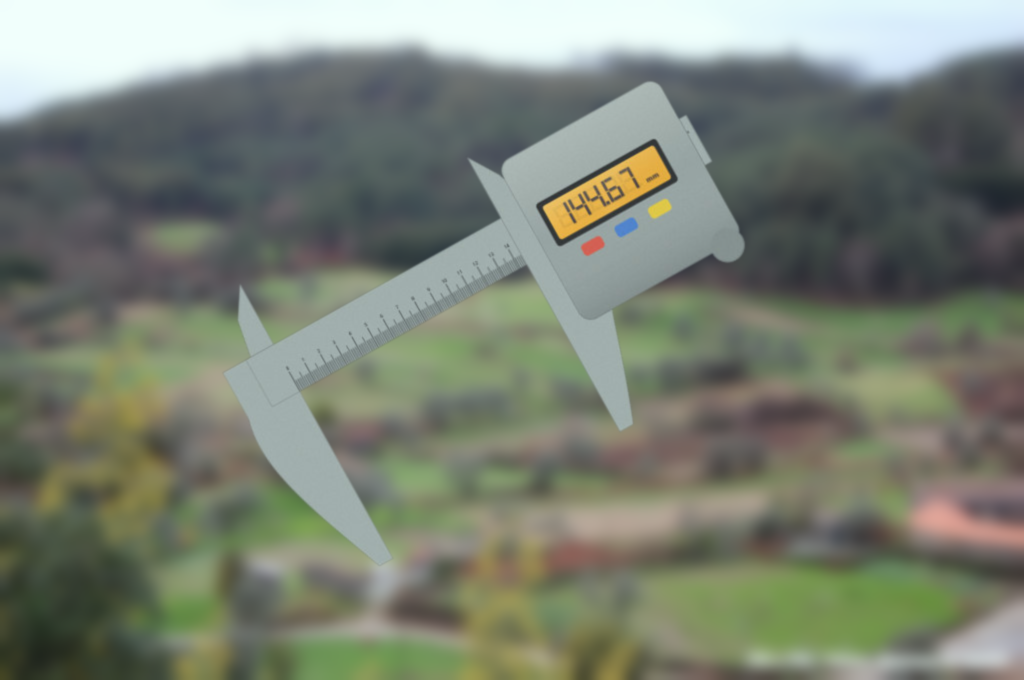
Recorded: 144.67,mm
